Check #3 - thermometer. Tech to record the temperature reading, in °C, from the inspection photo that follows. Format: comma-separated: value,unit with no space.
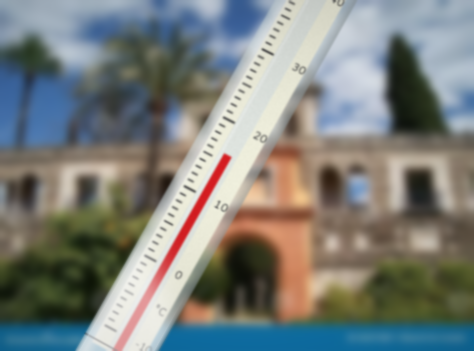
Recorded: 16,°C
